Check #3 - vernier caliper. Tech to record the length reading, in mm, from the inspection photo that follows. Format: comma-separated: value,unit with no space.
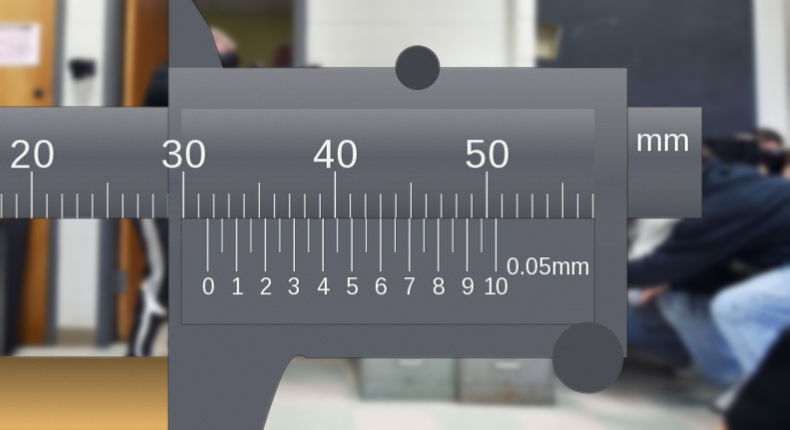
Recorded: 31.6,mm
